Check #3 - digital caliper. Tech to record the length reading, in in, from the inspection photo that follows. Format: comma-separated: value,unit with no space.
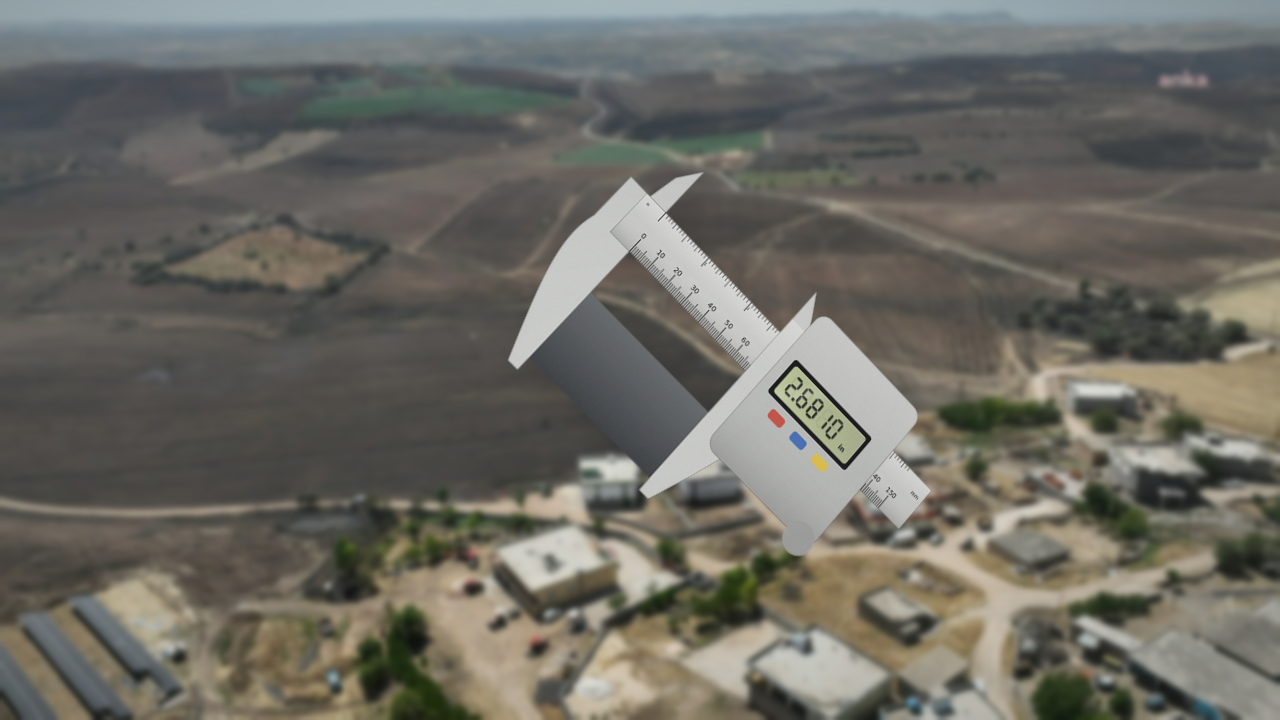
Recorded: 2.6810,in
